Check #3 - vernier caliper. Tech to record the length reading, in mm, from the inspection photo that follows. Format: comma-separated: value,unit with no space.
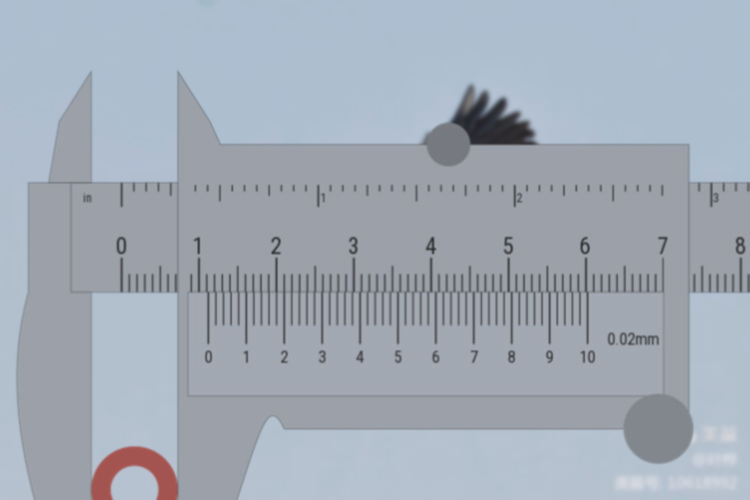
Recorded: 11.2,mm
